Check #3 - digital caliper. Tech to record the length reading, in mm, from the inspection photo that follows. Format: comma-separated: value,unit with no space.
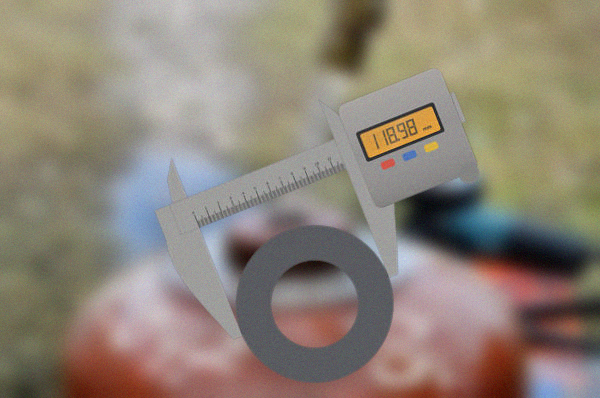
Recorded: 118.98,mm
